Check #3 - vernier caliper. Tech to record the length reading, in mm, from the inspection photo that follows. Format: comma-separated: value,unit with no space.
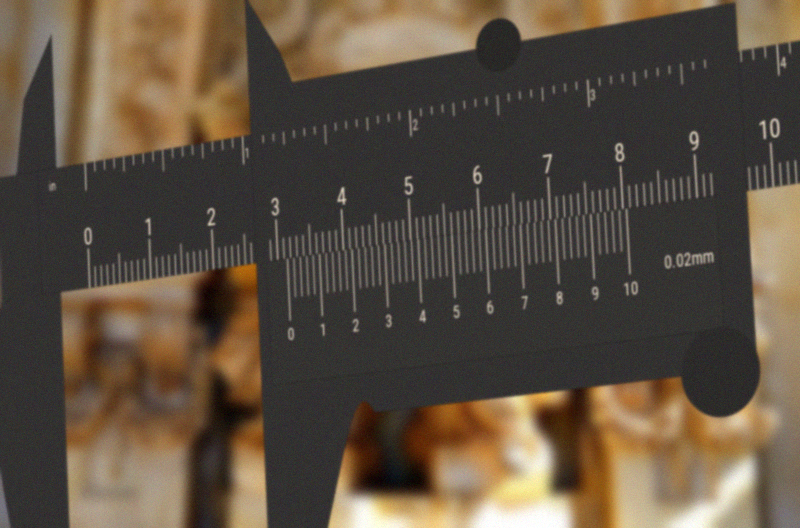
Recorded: 31.5,mm
